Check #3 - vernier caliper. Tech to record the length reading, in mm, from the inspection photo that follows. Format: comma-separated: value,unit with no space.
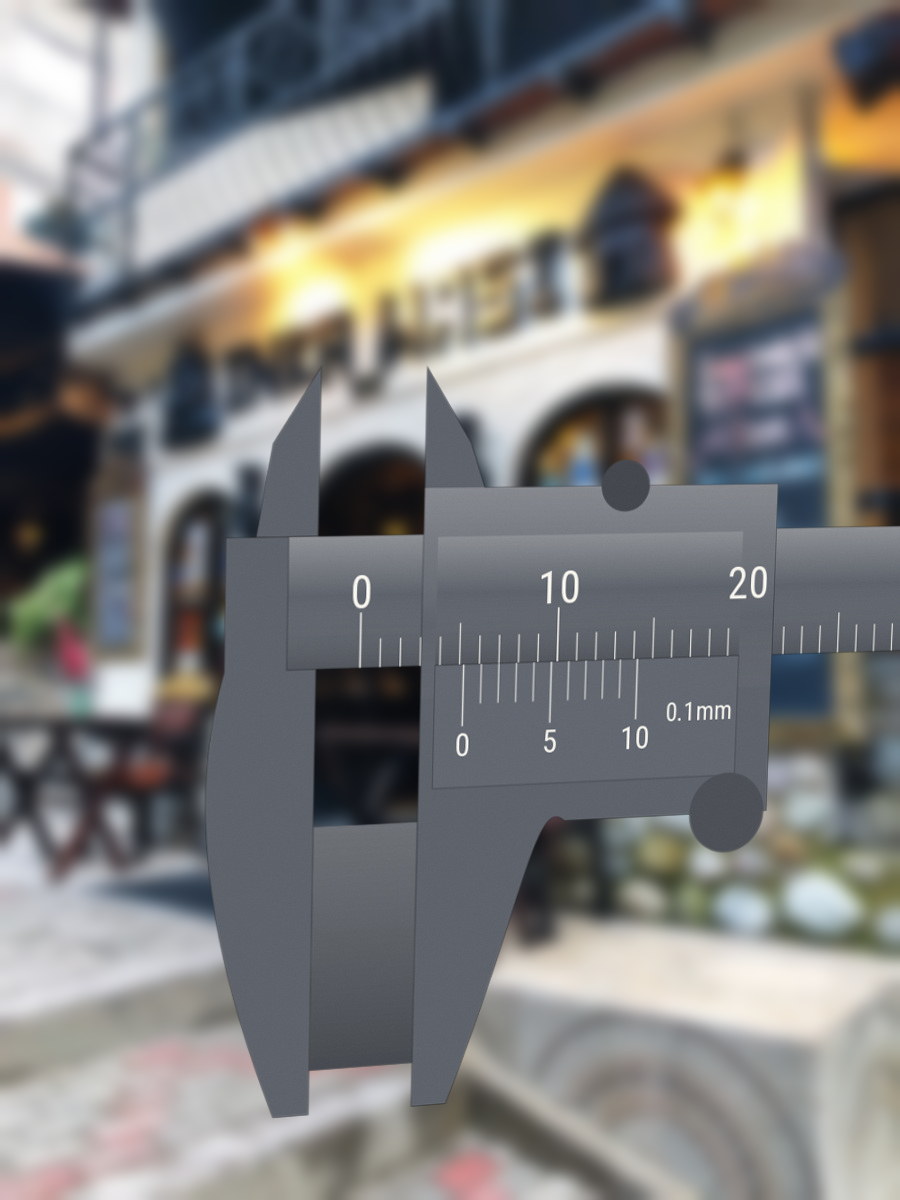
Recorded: 5.2,mm
